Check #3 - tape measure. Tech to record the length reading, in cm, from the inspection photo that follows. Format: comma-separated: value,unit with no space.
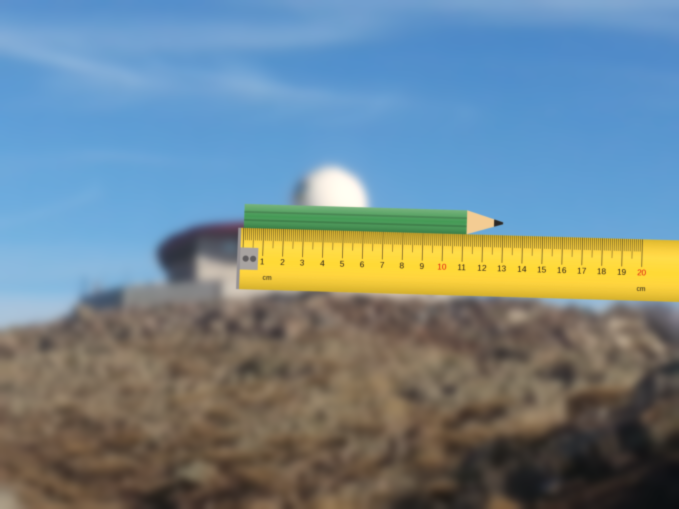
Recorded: 13,cm
